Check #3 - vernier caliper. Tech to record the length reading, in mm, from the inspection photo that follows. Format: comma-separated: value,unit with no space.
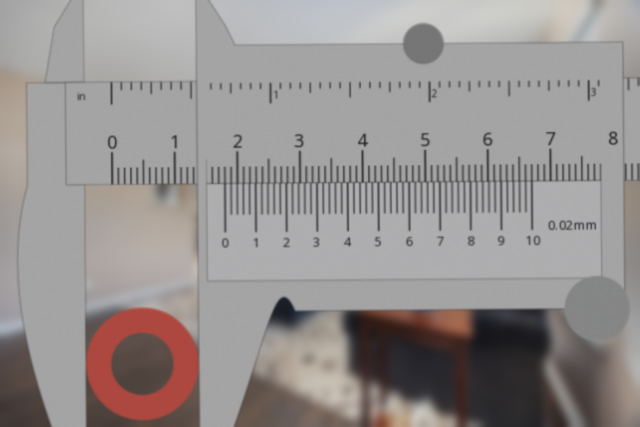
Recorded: 18.0,mm
